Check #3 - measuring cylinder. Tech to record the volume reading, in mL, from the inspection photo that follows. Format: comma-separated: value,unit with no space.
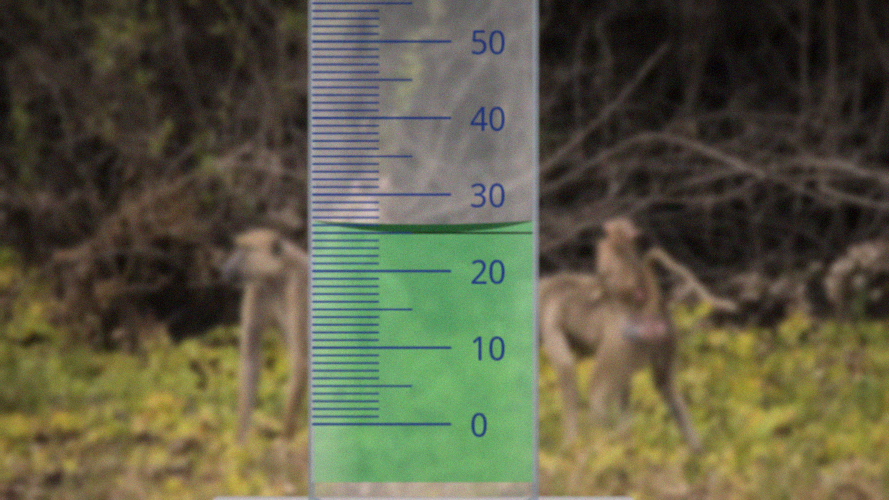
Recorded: 25,mL
